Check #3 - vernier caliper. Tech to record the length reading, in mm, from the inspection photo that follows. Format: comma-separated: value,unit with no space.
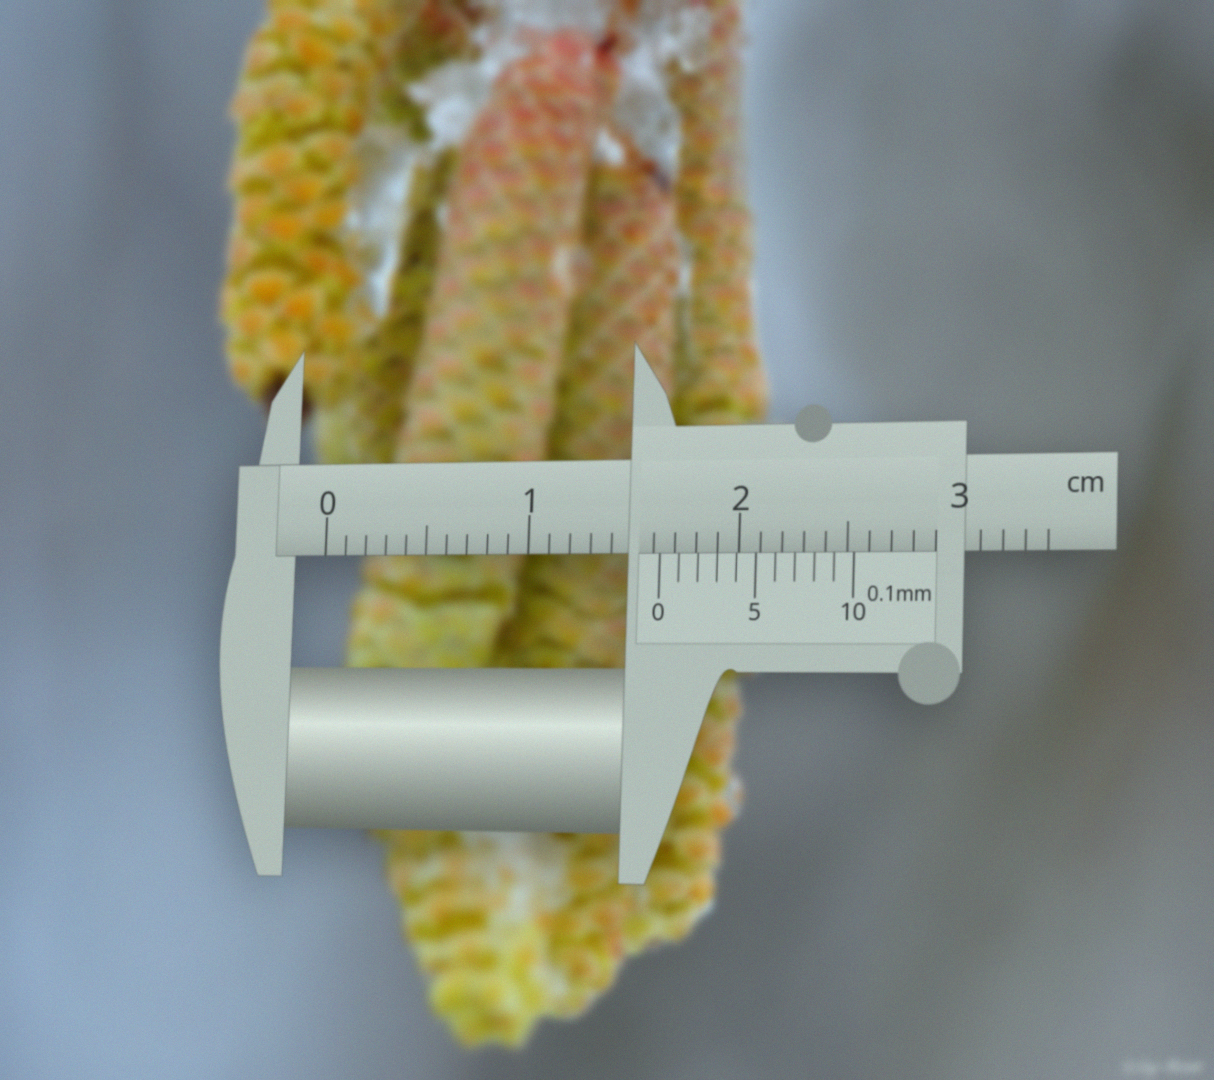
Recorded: 16.3,mm
